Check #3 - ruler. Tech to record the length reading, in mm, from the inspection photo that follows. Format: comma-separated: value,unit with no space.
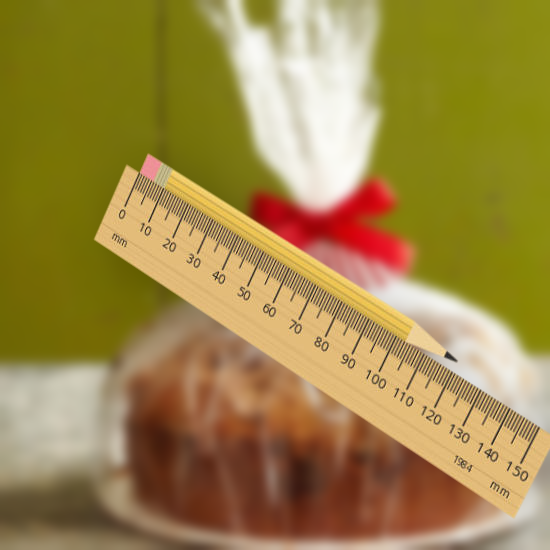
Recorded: 120,mm
